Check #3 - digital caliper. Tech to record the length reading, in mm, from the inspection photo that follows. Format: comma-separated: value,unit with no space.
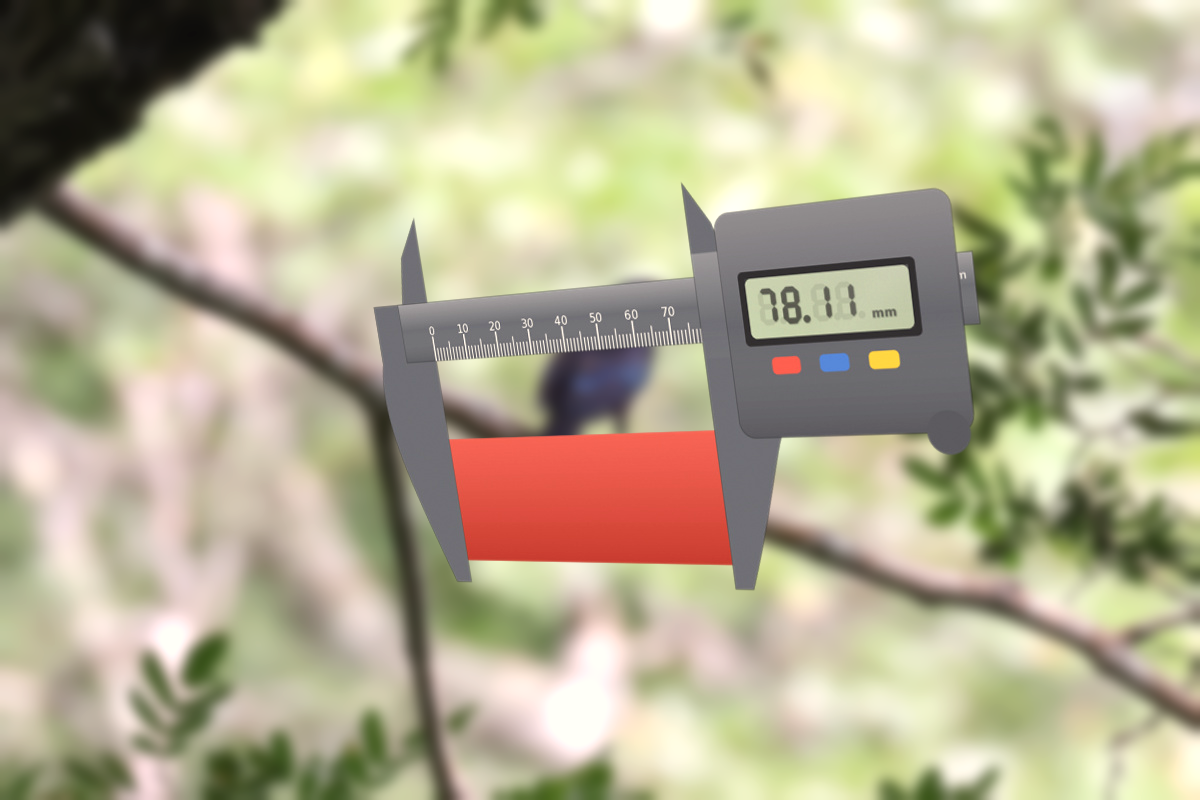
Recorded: 78.11,mm
